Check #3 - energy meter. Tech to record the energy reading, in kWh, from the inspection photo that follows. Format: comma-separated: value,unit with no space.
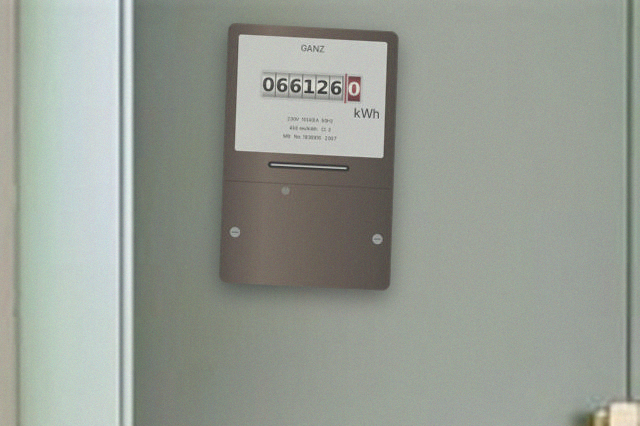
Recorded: 66126.0,kWh
